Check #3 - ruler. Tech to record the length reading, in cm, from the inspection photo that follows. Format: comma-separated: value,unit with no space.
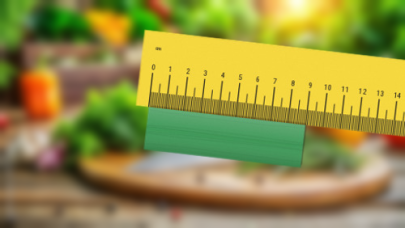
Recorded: 9,cm
